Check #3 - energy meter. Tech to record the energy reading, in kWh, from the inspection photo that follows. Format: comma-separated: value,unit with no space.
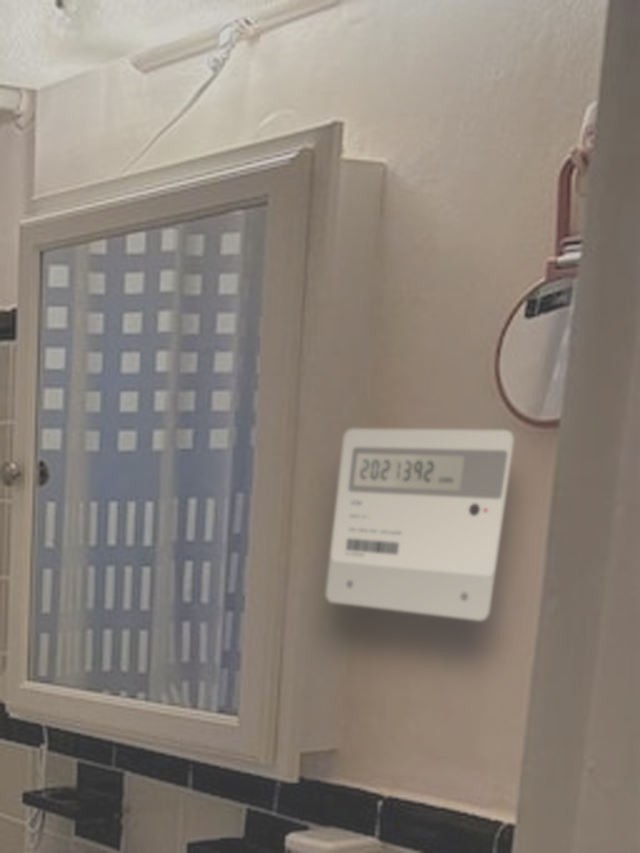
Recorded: 2021392,kWh
